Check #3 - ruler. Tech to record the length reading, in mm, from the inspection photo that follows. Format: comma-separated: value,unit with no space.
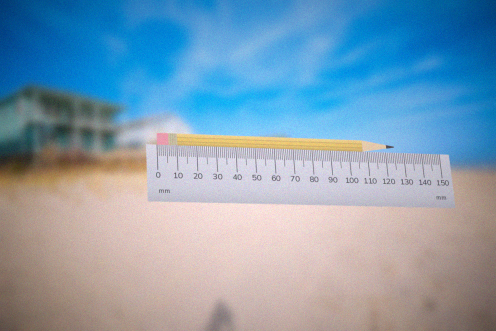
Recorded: 125,mm
